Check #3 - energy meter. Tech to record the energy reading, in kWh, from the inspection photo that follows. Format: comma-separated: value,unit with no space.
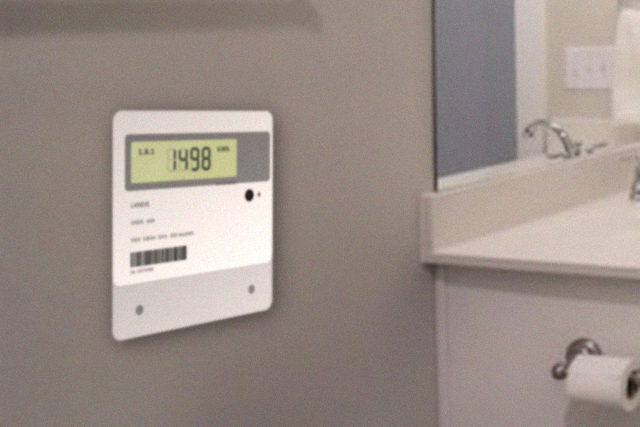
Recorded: 1498,kWh
